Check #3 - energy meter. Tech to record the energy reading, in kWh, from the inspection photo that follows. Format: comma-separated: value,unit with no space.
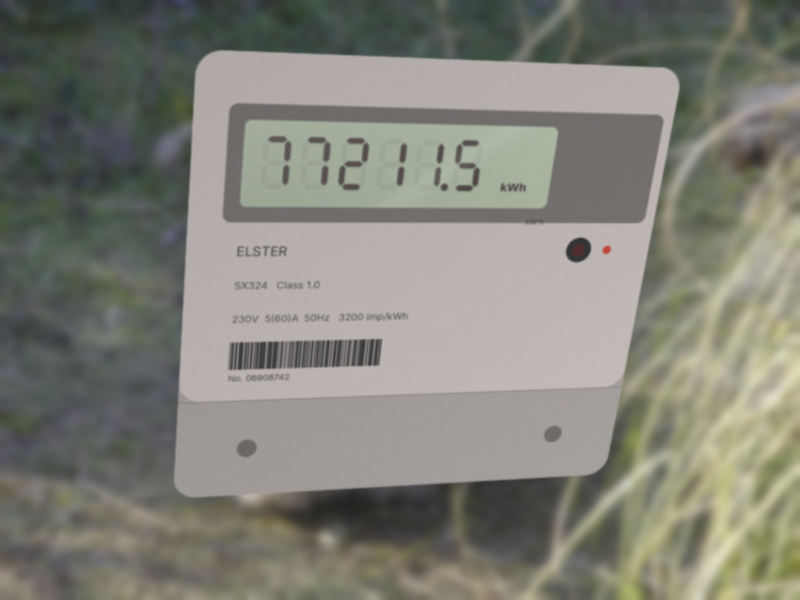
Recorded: 77211.5,kWh
